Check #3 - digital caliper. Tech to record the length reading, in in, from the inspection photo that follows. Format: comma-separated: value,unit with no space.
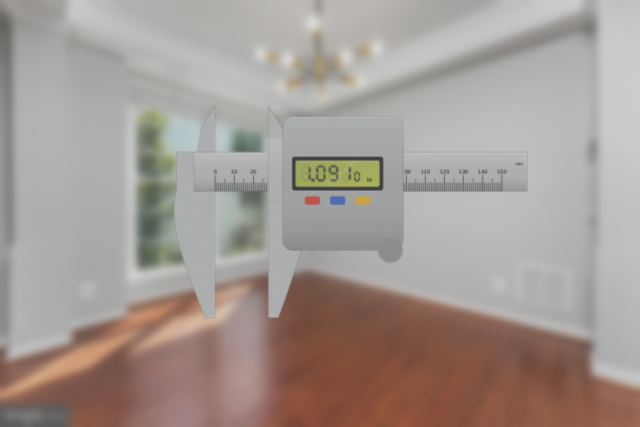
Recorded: 1.0910,in
